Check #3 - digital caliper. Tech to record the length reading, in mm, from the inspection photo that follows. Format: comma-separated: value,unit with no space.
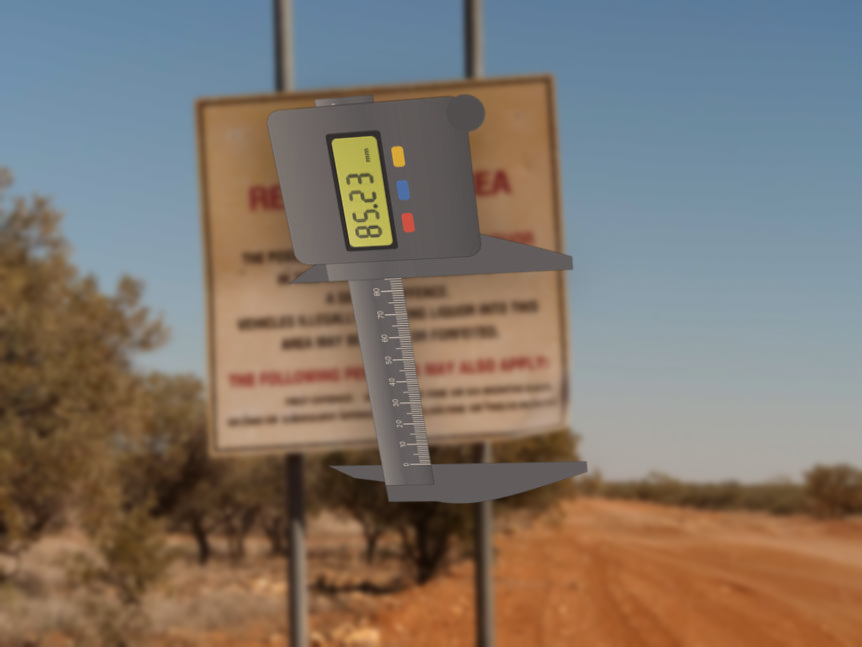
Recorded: 85.23,mm
